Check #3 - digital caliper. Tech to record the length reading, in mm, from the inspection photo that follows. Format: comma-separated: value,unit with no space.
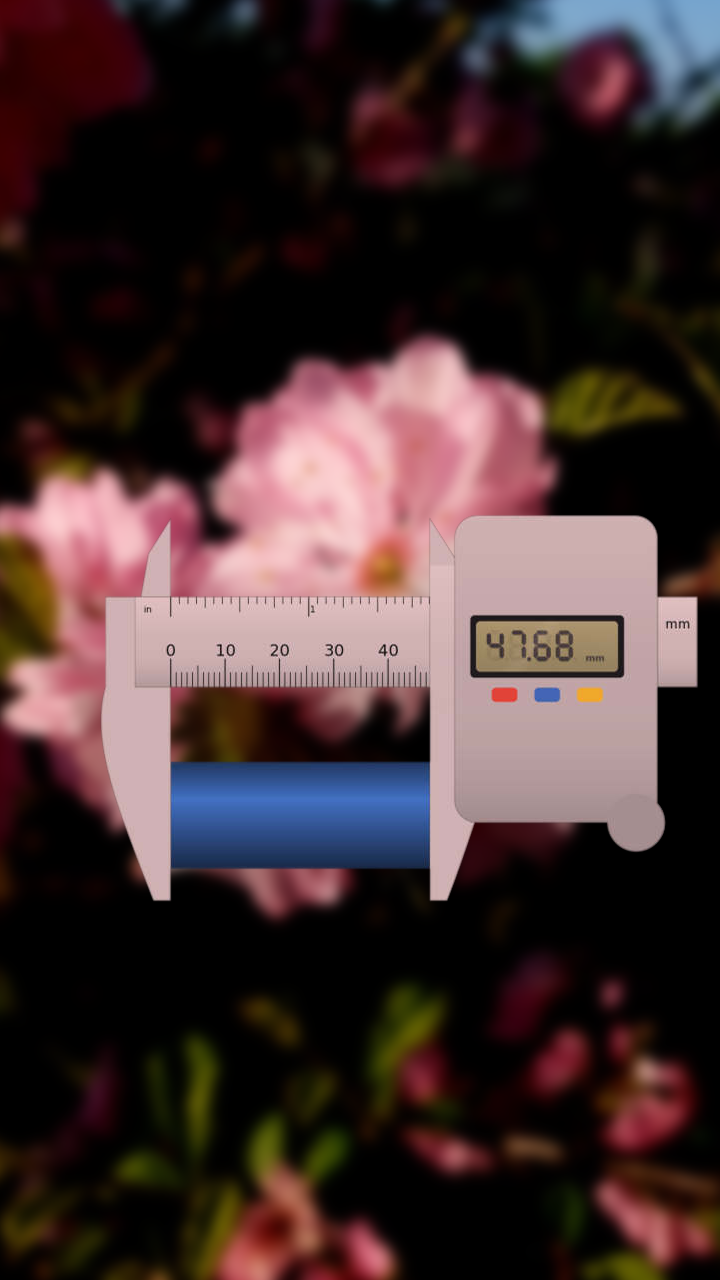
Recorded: 47.68,mm
